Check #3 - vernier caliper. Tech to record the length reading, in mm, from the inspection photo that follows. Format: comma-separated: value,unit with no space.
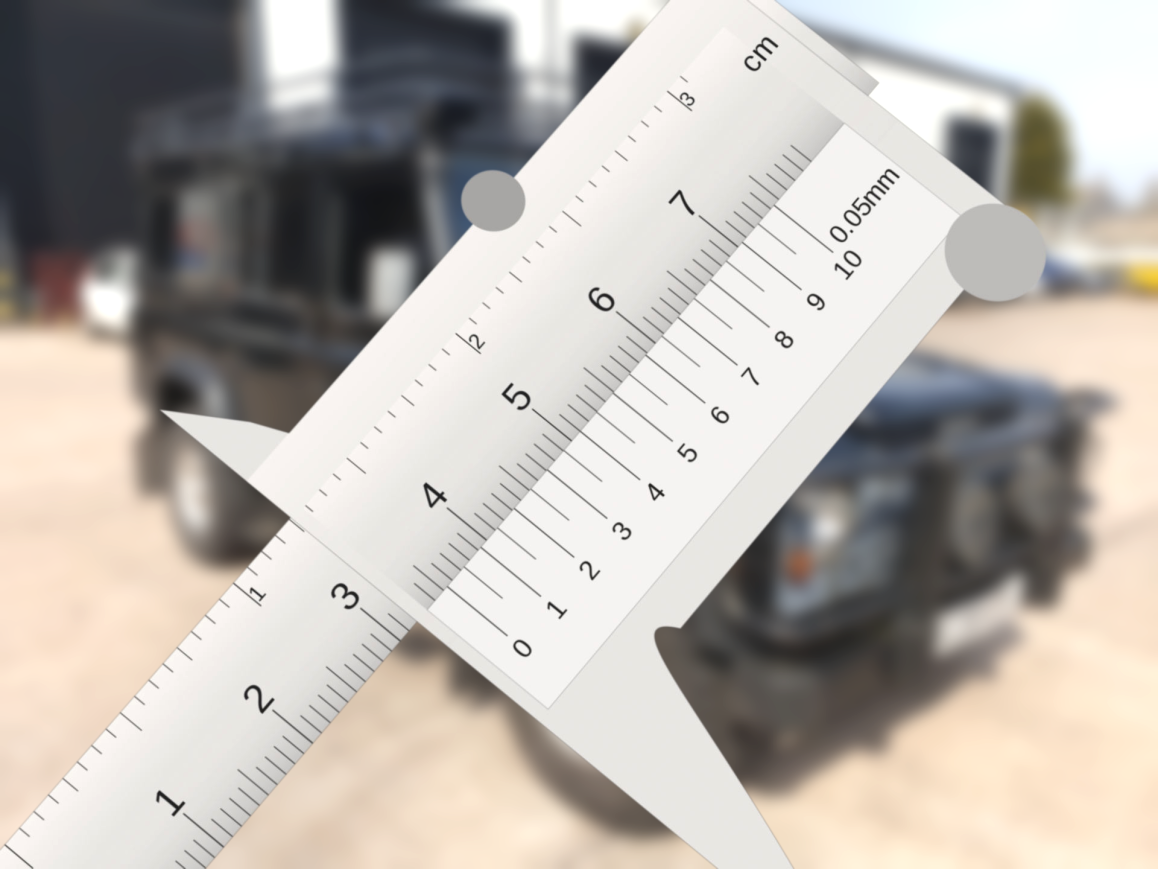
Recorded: 35.4,mm
